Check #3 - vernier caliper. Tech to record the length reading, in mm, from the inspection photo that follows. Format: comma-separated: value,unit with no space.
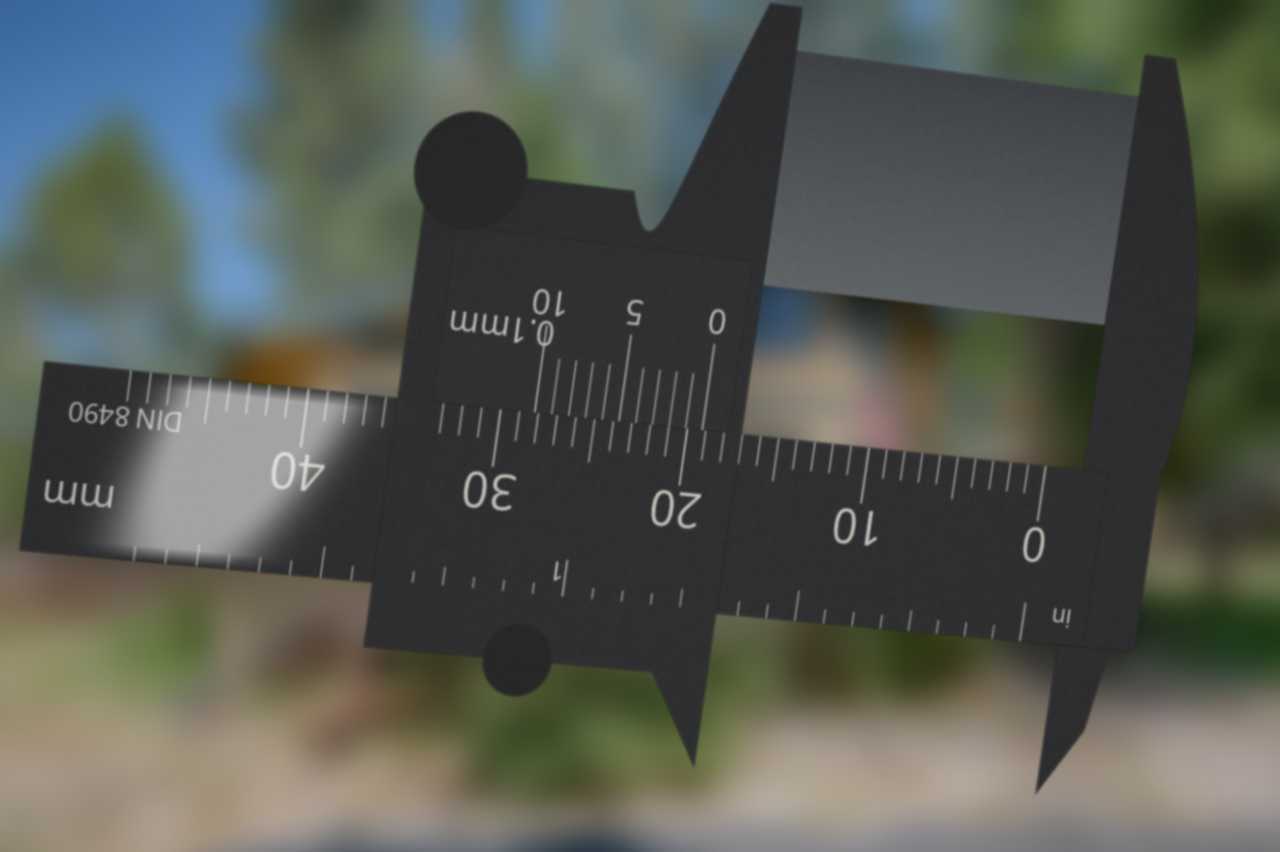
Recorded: 19.2,mm
